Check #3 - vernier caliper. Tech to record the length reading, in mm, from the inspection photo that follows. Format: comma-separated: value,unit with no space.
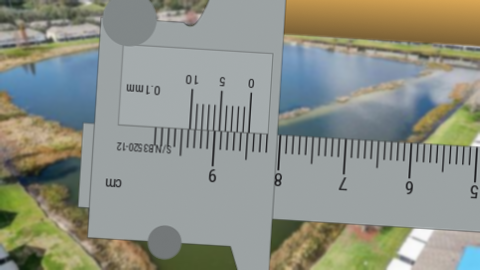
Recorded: 84.8,mm
